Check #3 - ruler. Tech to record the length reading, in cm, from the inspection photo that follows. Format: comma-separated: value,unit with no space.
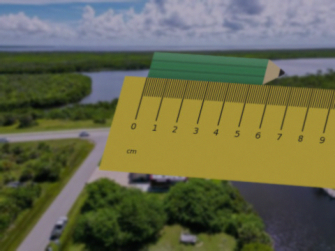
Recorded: 6.5,cm
